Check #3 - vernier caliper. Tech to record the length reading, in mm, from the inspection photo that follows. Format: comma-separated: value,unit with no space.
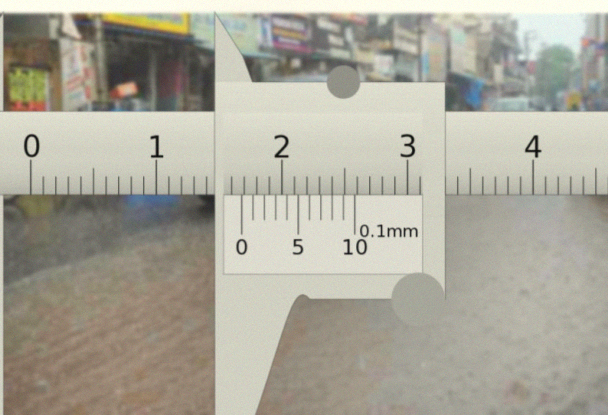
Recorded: 16.8,mm
